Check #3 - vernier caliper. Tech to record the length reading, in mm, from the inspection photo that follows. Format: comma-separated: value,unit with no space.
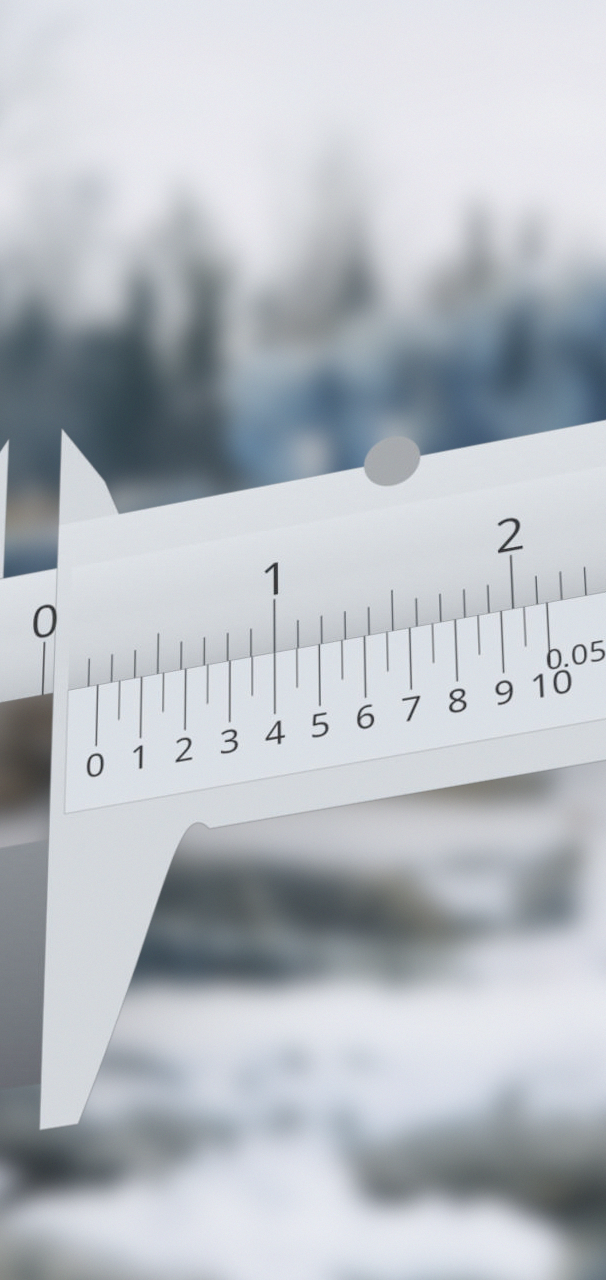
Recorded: 2.4,mm
